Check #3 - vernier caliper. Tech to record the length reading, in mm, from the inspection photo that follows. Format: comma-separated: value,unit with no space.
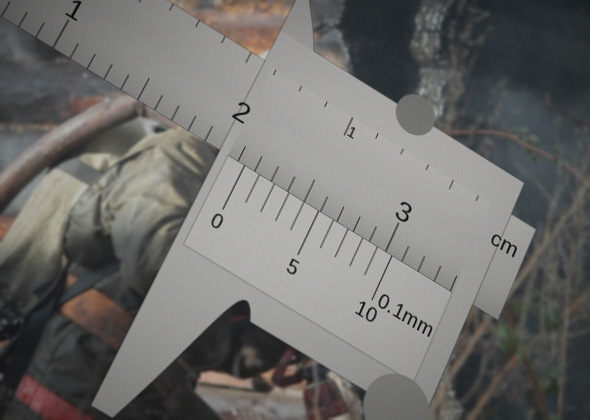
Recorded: 21.4,mm
